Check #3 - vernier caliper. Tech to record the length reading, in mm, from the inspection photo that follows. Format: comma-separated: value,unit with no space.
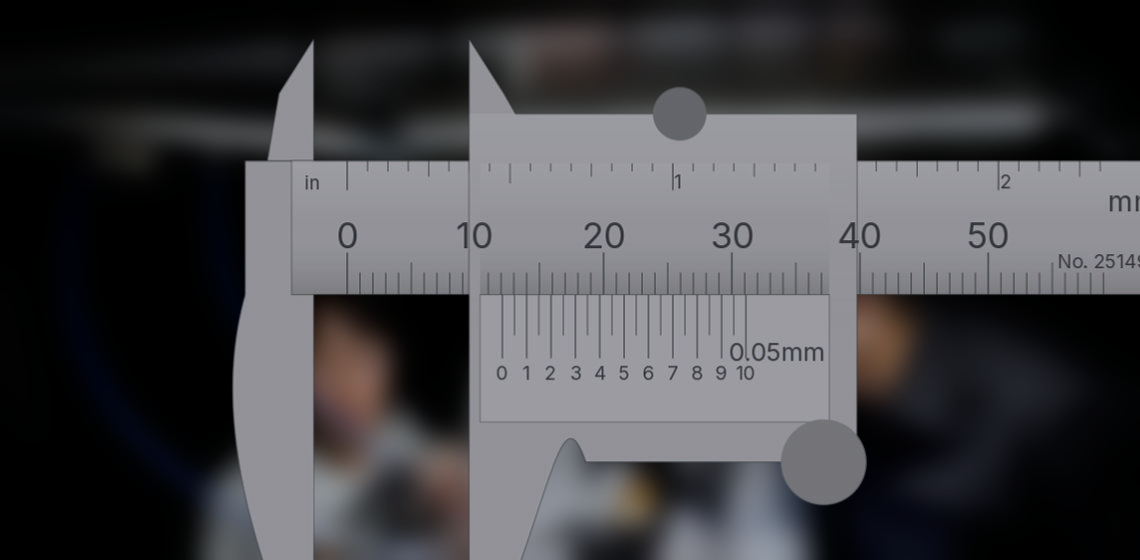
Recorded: 12.1,mm
